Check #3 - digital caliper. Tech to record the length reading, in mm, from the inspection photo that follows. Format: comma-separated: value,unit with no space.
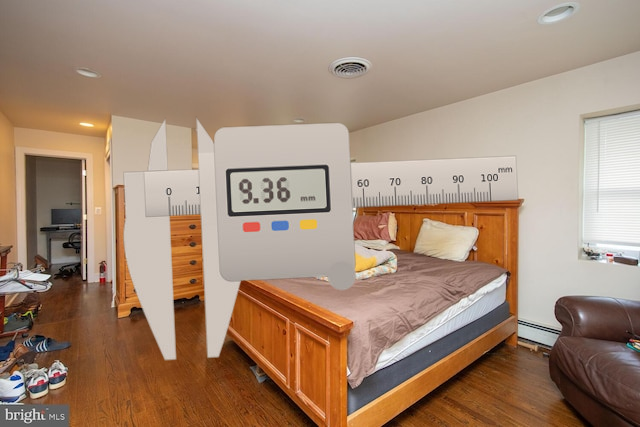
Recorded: 9.36,mm
